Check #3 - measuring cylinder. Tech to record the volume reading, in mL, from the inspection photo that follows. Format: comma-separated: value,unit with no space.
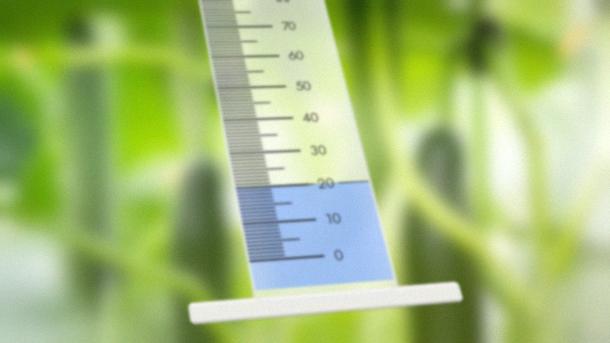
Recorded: 20,mL
